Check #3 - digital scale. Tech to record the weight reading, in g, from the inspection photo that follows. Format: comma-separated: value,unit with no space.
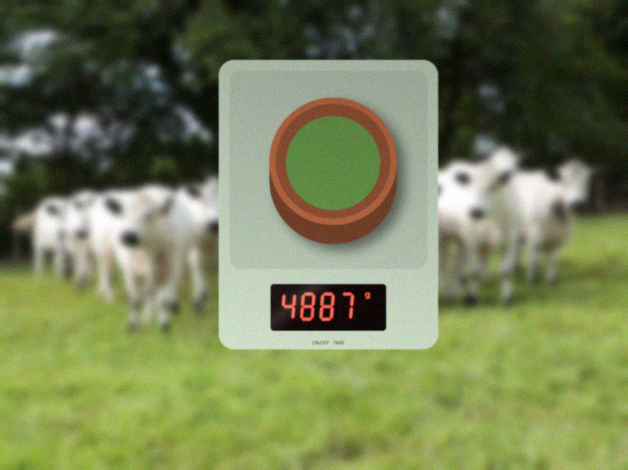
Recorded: 4887,g
